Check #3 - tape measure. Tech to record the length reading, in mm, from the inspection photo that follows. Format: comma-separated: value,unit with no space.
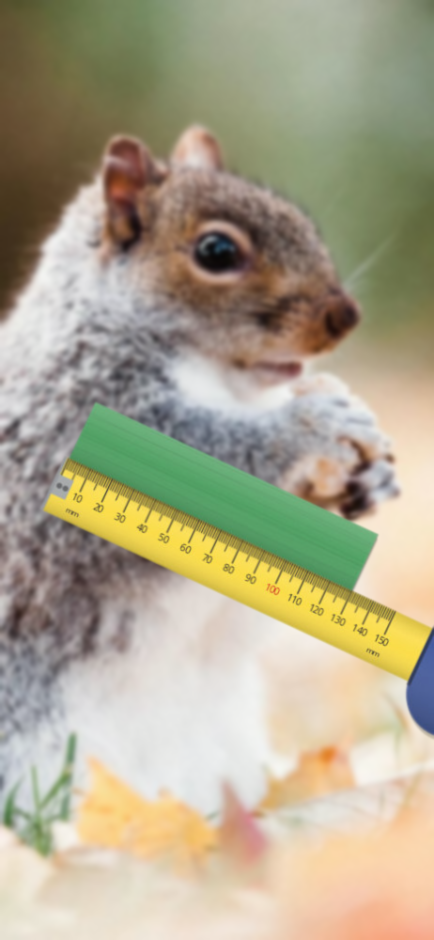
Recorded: 130,mm
